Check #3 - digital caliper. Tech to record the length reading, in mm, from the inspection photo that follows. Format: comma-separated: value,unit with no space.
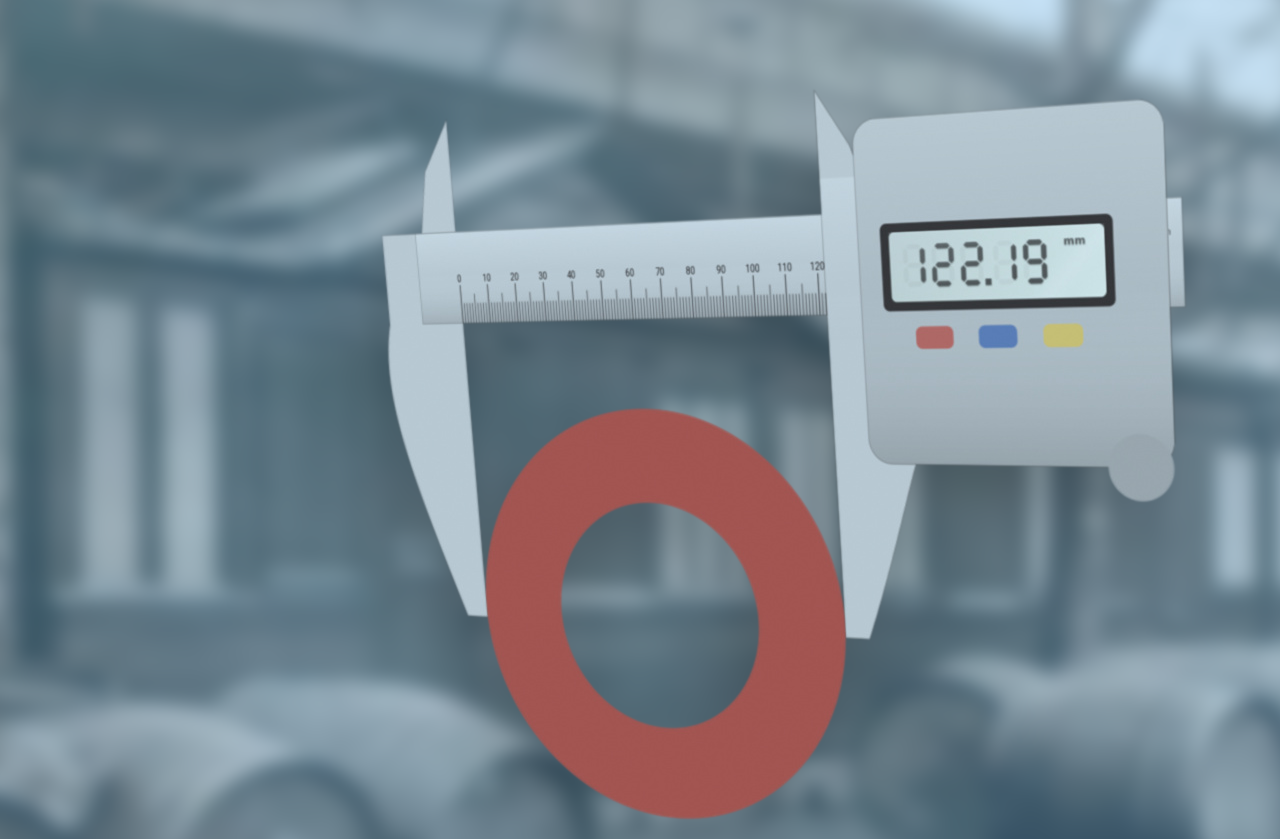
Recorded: 122.19,mm
